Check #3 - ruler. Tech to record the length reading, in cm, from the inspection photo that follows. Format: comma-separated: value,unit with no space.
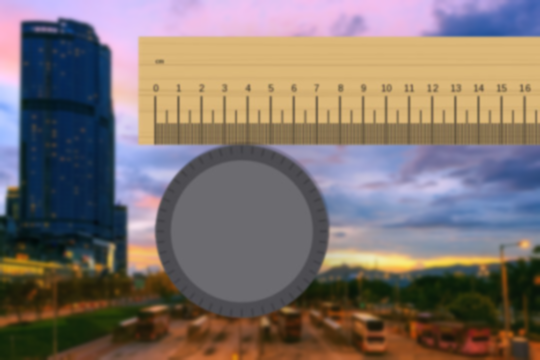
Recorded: 7.5,cm
